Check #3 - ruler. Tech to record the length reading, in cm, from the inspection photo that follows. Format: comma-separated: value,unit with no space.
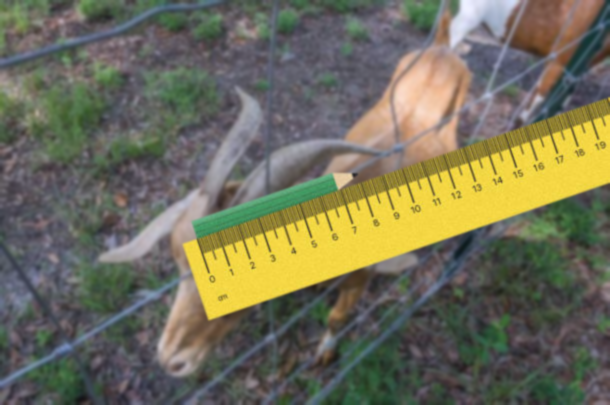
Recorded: 8,cm
